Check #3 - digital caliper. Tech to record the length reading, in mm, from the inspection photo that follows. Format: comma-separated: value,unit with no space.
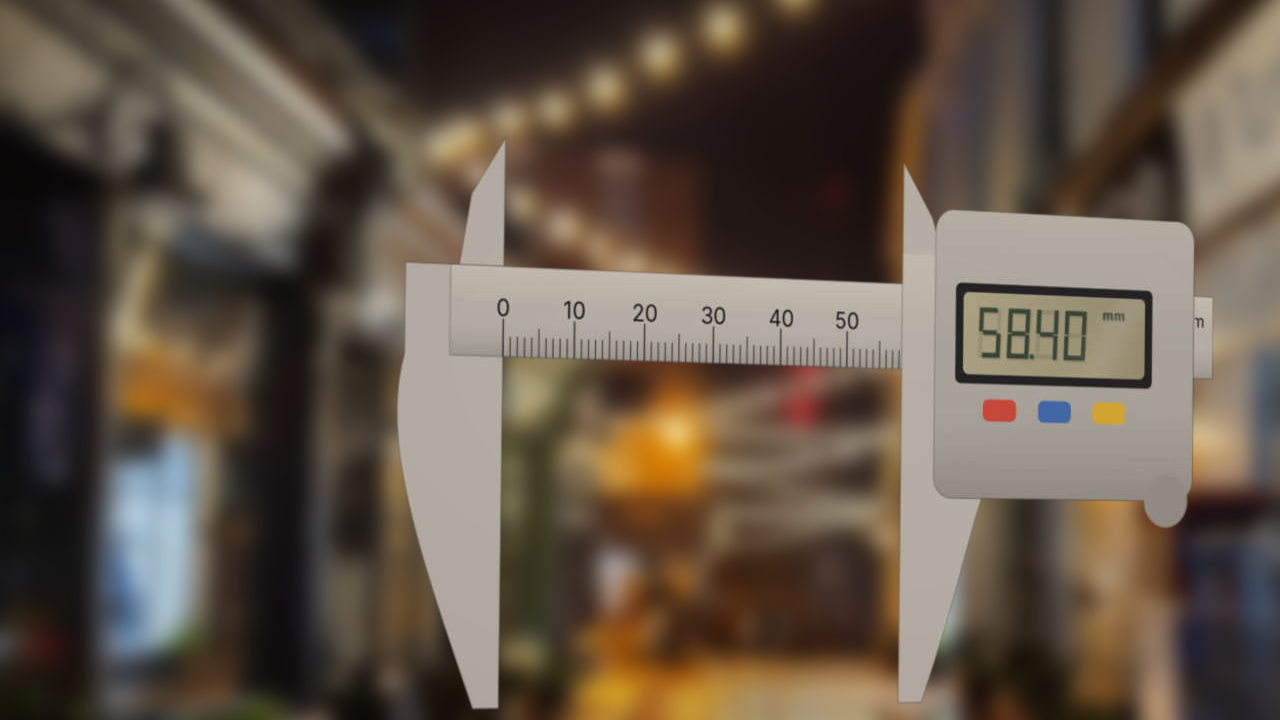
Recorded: 58.40,mm
